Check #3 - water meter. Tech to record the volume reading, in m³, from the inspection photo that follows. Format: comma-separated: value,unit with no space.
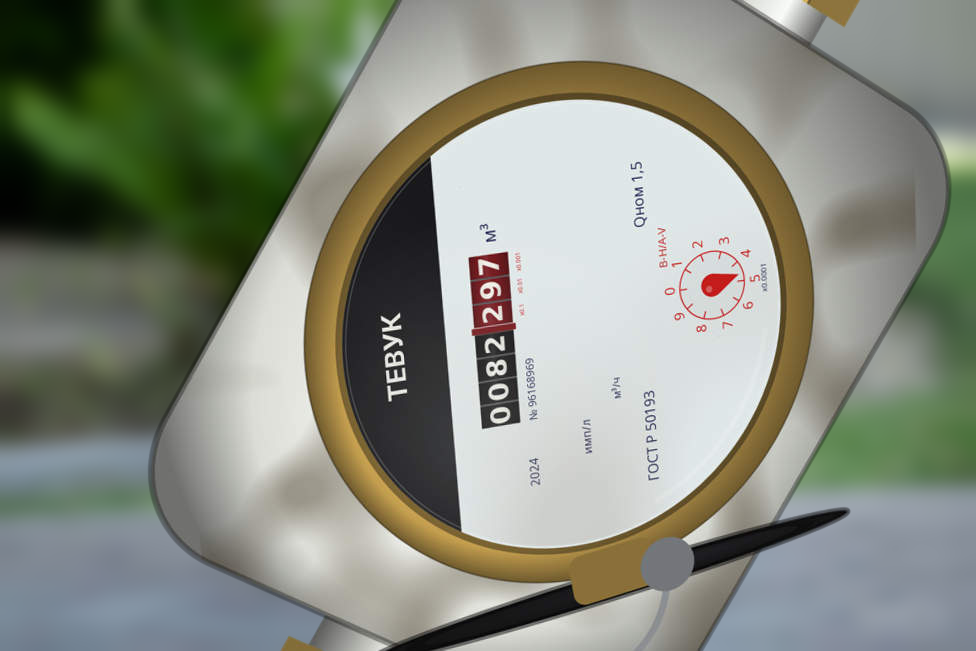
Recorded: 82.2974,m³
